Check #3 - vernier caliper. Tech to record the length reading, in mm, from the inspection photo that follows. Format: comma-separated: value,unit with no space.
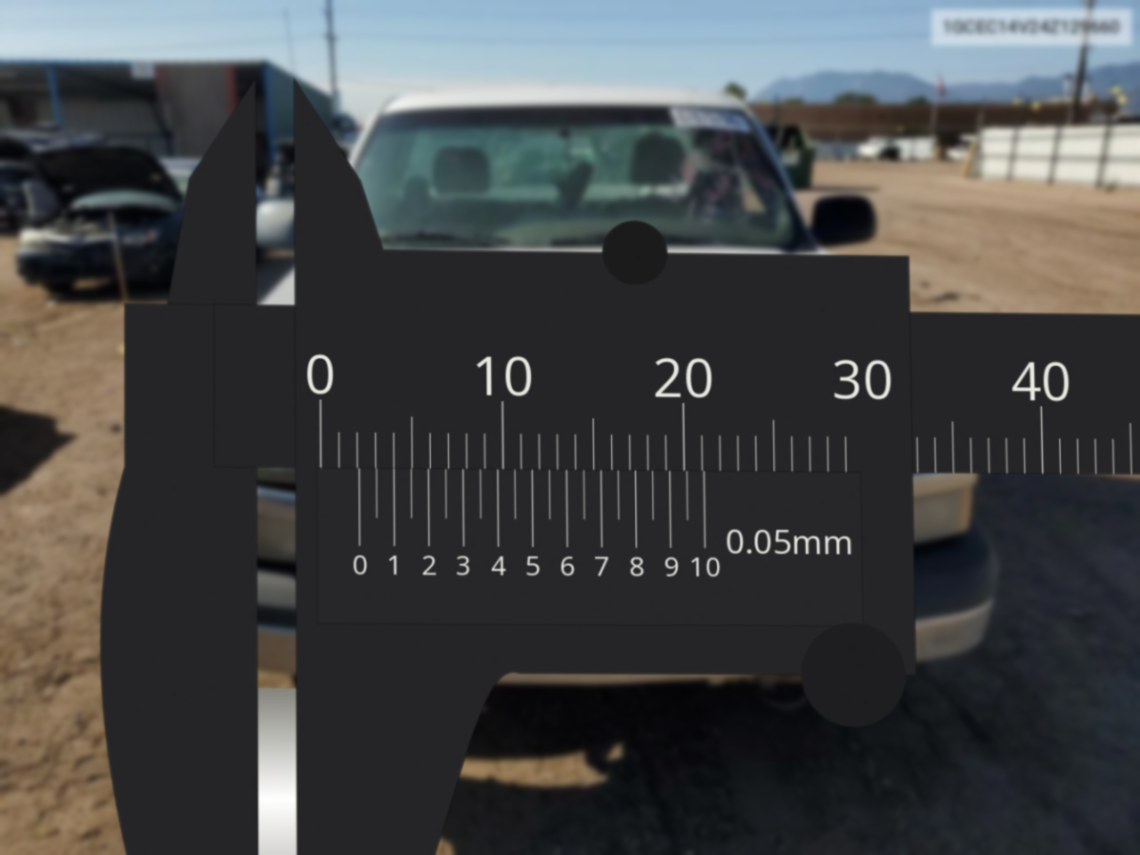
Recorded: 2.1,mm
